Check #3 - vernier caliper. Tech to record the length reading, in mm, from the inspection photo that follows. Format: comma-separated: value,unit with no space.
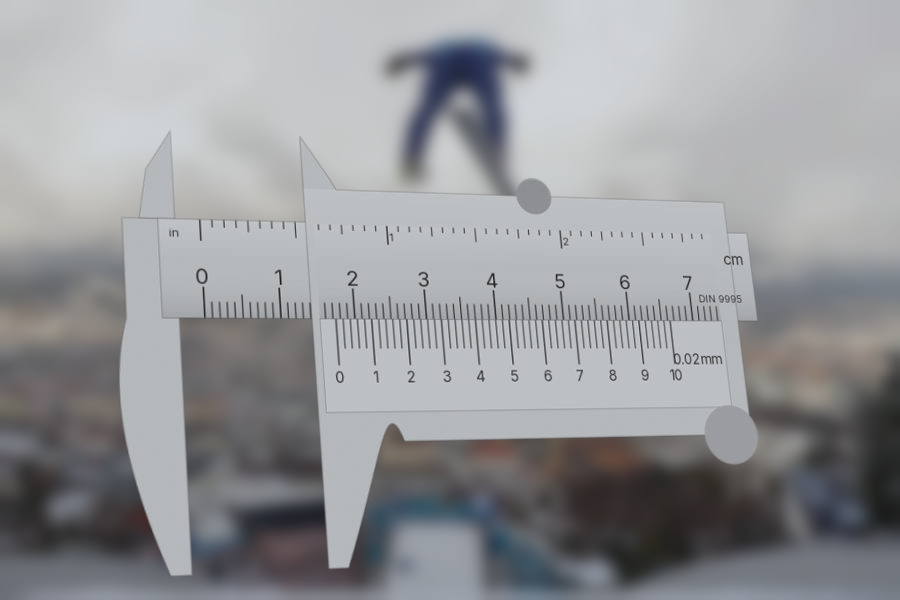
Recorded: 17.4,mm
